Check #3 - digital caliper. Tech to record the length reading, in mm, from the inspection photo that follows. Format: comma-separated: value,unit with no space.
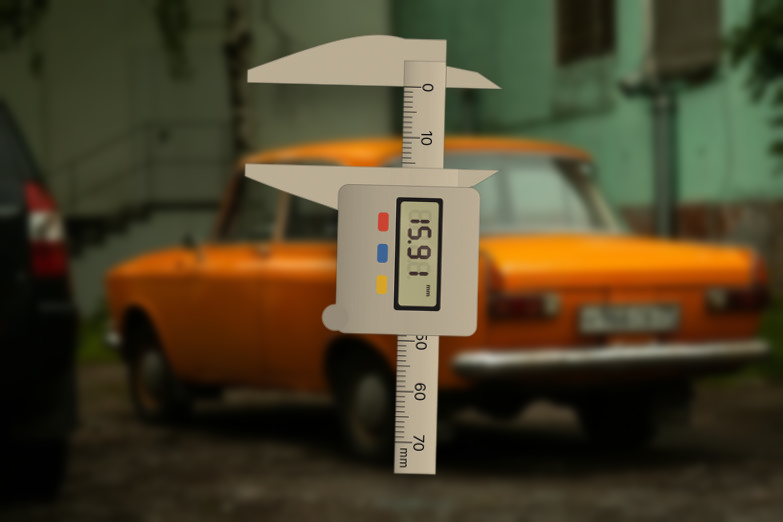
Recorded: 15.91,mm
